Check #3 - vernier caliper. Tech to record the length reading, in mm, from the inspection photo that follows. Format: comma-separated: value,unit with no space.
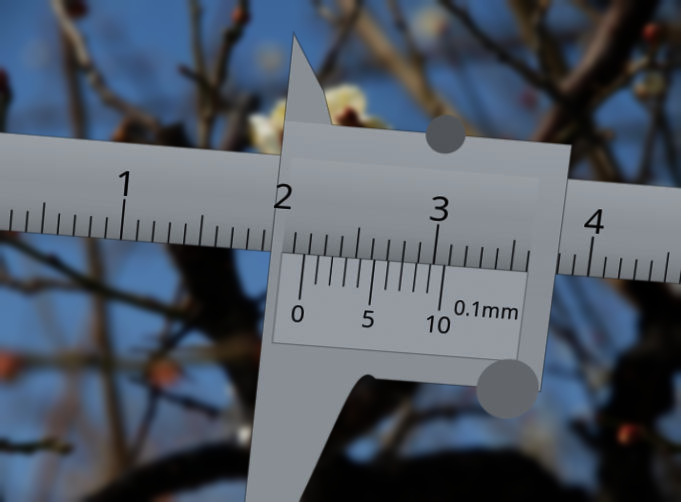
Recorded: 21.7,mm
